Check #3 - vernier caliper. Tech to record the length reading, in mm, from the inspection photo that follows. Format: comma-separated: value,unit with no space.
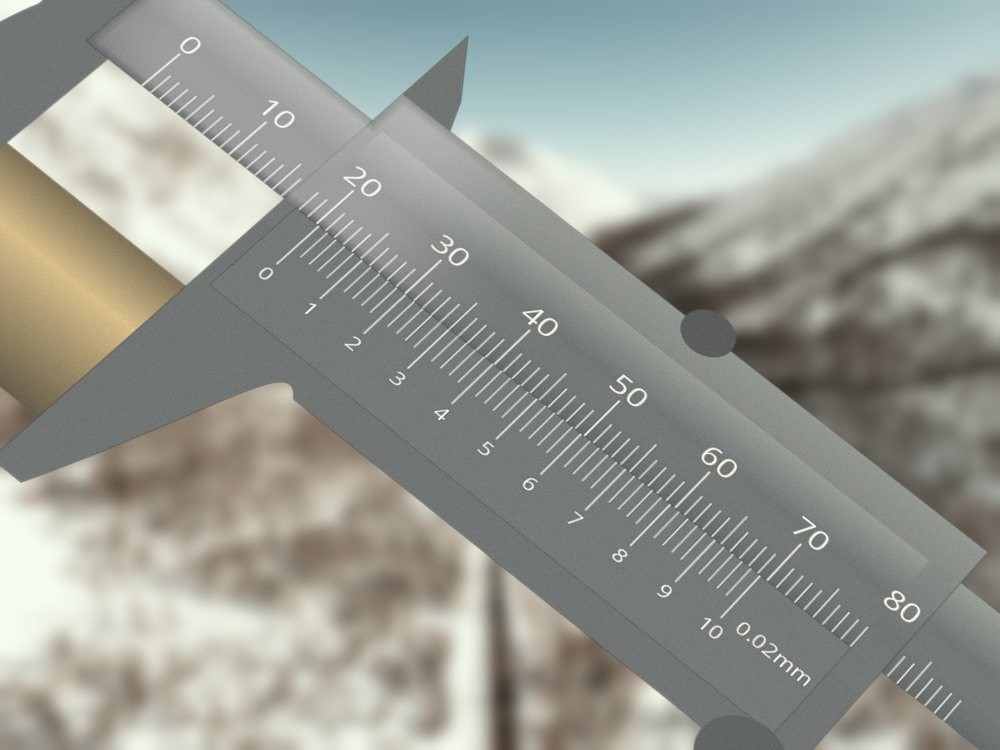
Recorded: 20.3,mm
